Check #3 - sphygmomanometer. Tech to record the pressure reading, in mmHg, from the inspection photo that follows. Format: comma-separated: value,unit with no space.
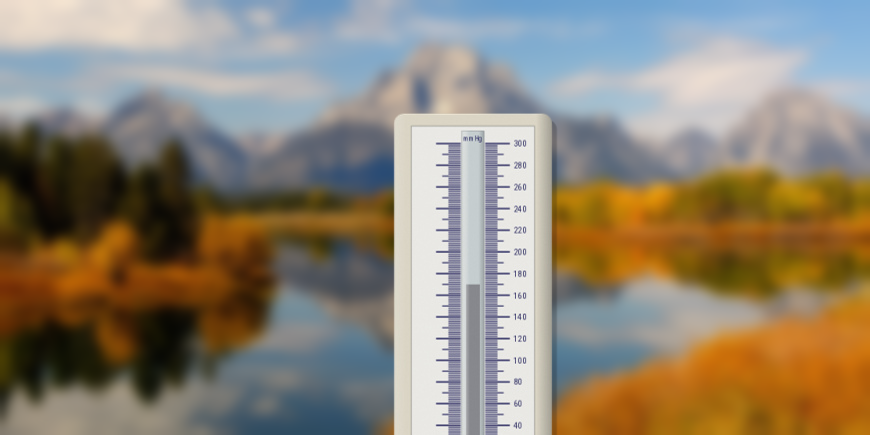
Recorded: 170,mmHg
